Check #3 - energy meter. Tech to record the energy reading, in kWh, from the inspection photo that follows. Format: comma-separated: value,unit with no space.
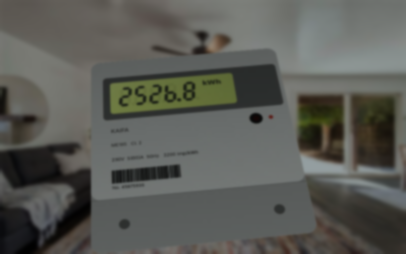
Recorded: 2526.8,kWh
